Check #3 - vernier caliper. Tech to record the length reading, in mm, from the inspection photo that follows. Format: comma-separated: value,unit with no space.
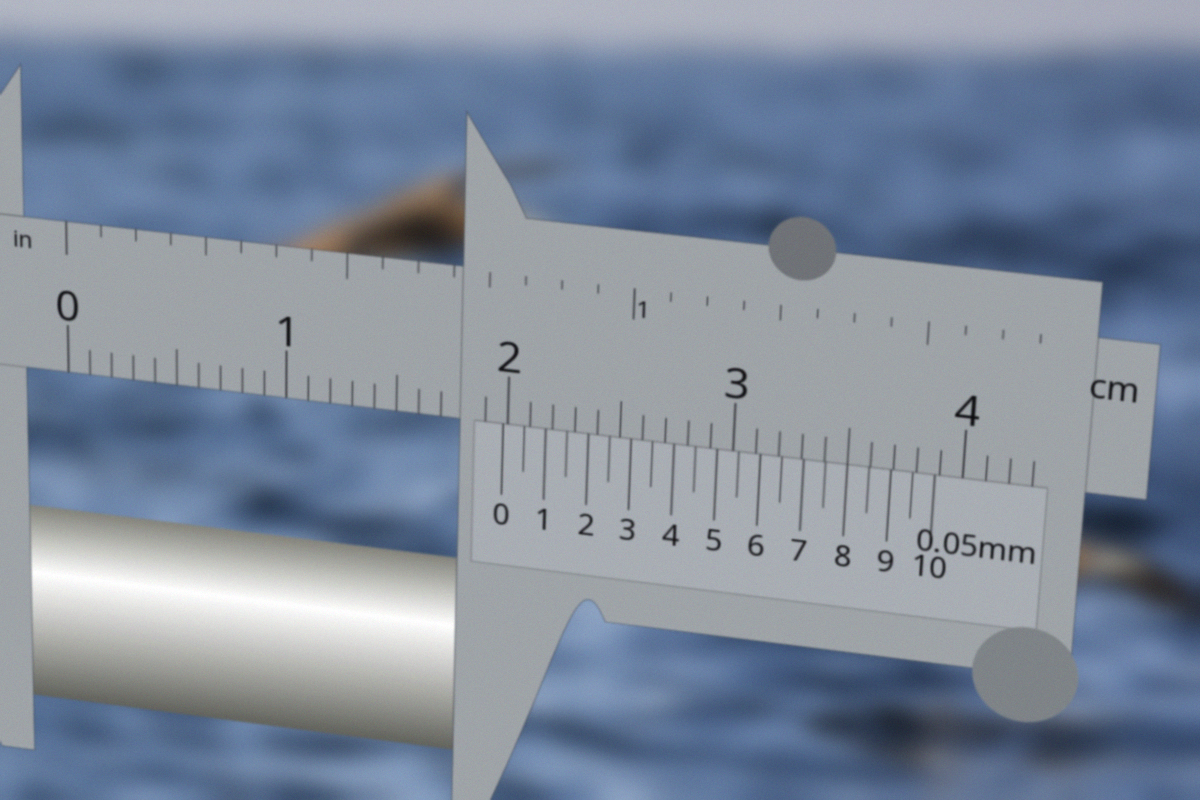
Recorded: 19.8,mm
